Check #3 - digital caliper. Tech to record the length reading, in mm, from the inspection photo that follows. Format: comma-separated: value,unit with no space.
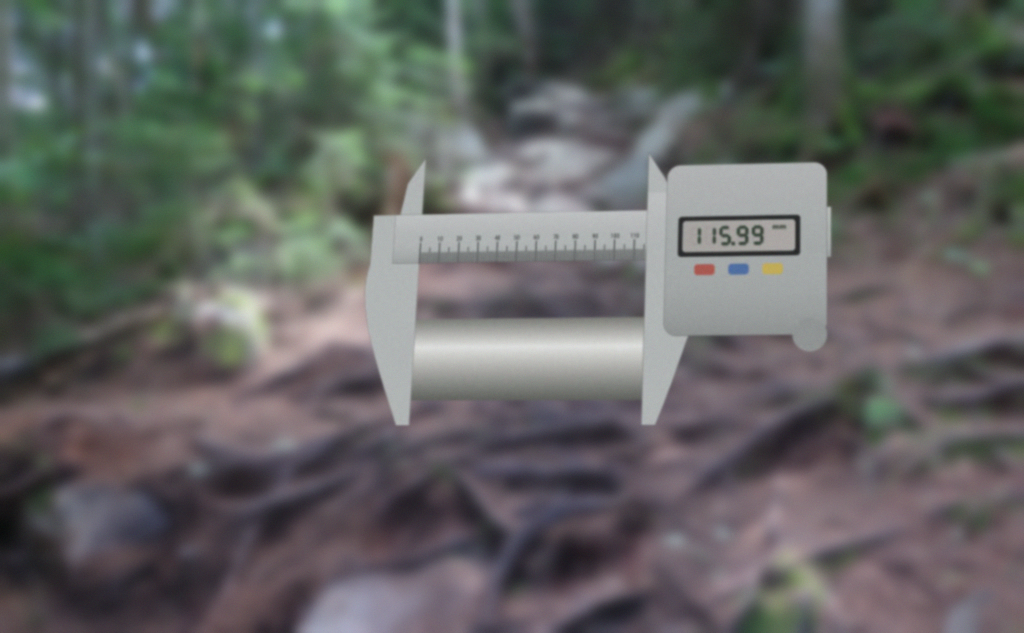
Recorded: 115.99,mm
